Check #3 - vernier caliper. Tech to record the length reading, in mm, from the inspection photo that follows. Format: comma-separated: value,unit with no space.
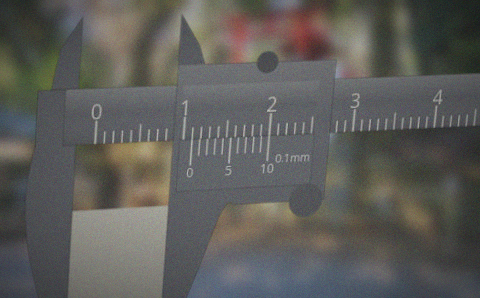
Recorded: 11.0,mm
